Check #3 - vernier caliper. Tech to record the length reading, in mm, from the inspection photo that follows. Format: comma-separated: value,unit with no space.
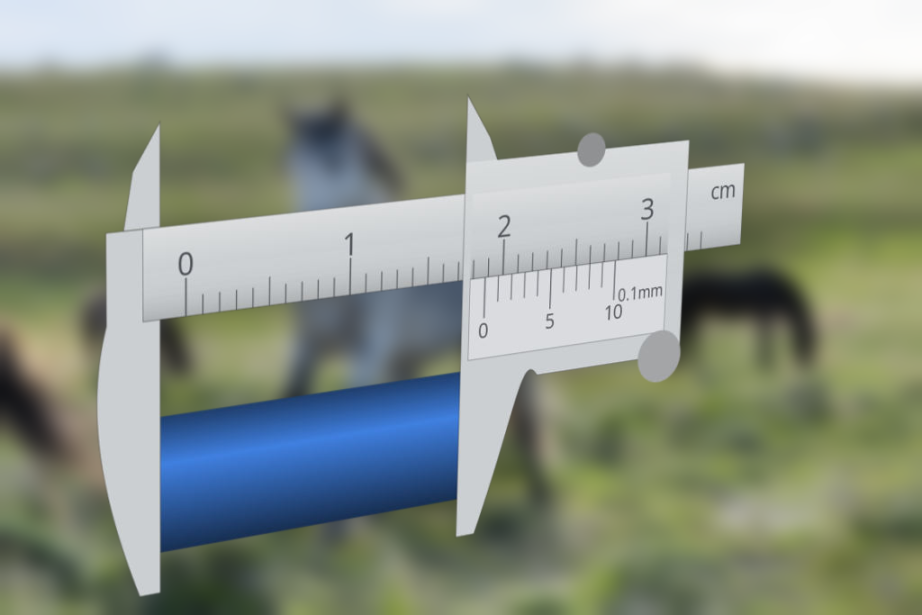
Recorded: 18.8,mm
